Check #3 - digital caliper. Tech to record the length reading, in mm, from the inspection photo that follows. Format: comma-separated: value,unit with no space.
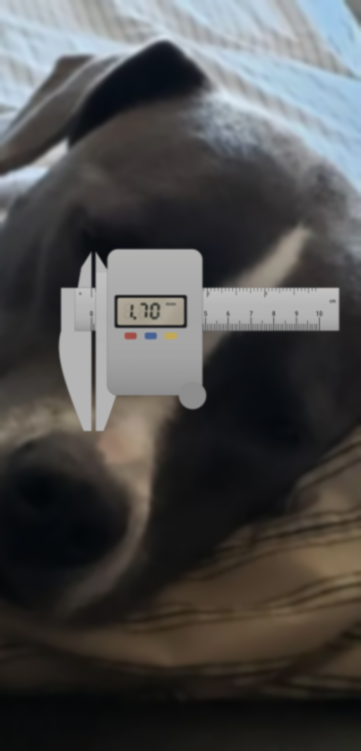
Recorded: 1.70,mm
